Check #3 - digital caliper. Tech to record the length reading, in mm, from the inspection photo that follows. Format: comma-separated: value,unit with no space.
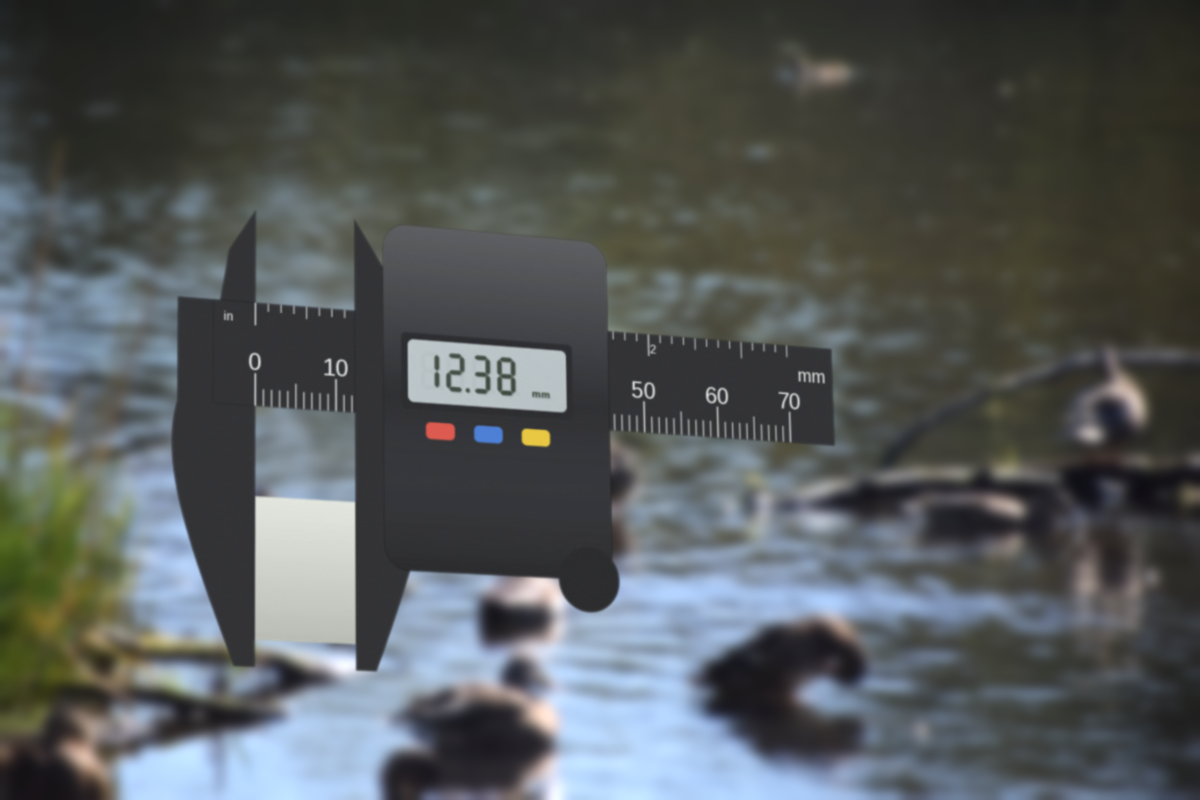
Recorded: 12.38,mm
